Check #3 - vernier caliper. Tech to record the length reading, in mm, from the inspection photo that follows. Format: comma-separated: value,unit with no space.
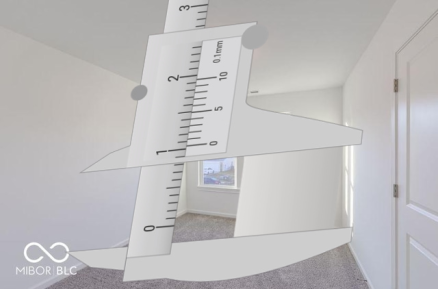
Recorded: 10.4,mm
